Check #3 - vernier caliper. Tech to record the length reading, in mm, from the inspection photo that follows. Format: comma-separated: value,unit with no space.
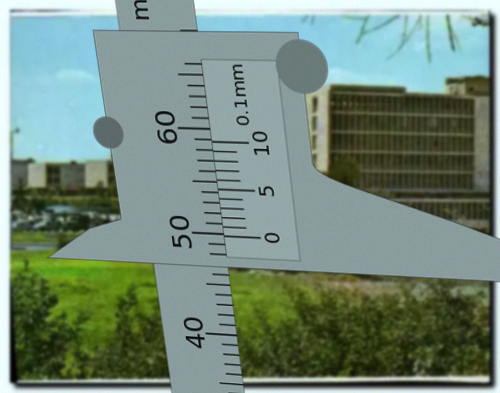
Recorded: 49.8,mm
